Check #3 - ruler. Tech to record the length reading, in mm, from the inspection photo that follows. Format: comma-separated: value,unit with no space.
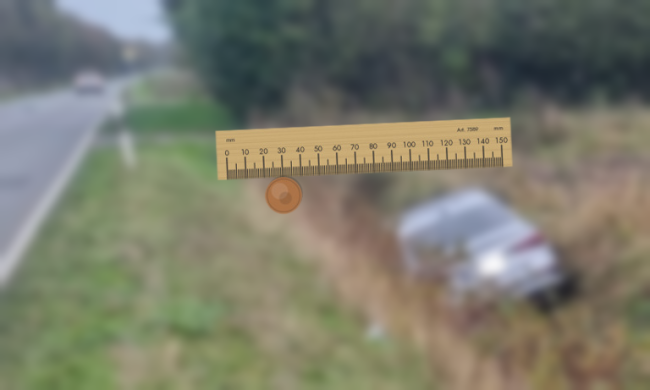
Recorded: 20,mm
